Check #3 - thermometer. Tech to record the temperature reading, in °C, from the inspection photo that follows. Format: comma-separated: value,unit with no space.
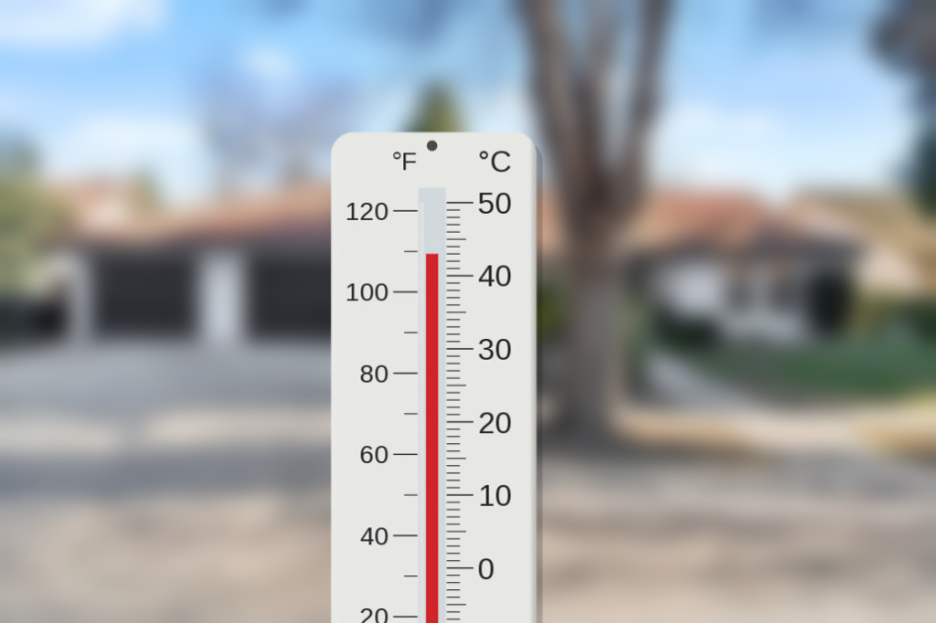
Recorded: 43,°C
